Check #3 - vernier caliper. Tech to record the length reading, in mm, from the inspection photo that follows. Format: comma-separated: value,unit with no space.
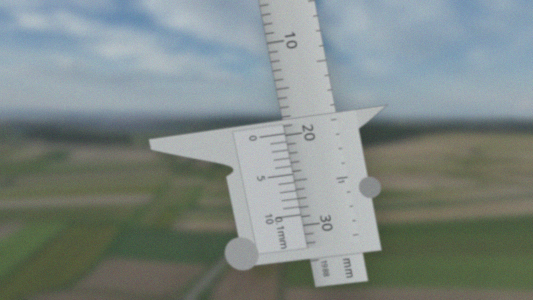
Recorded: 19.8,mm
